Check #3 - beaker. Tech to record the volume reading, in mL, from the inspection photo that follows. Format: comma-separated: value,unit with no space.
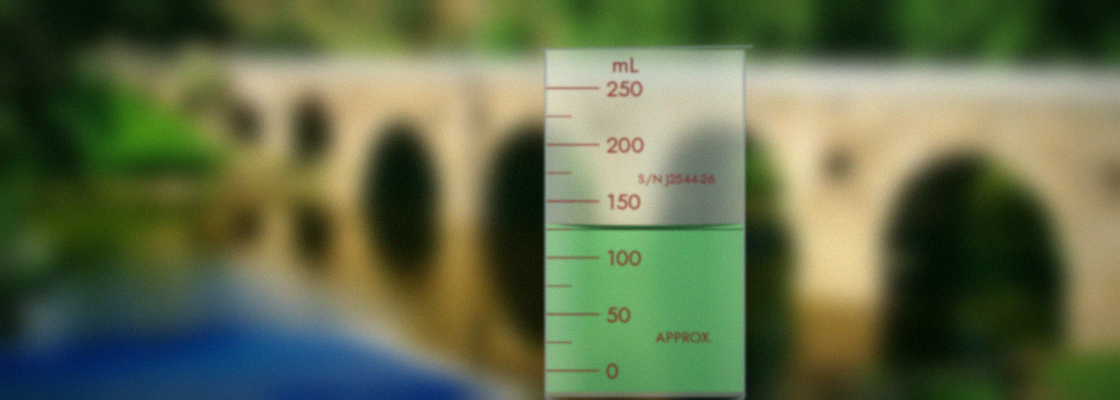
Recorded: 125,mL
